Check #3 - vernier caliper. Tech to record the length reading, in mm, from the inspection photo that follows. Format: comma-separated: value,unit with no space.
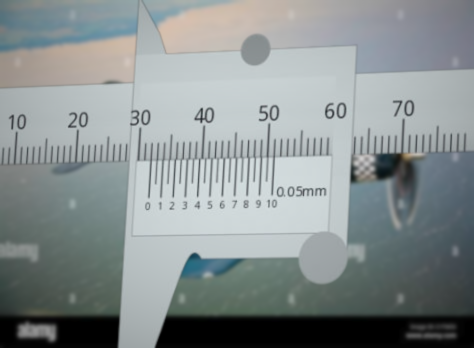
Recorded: 32.0,mm
